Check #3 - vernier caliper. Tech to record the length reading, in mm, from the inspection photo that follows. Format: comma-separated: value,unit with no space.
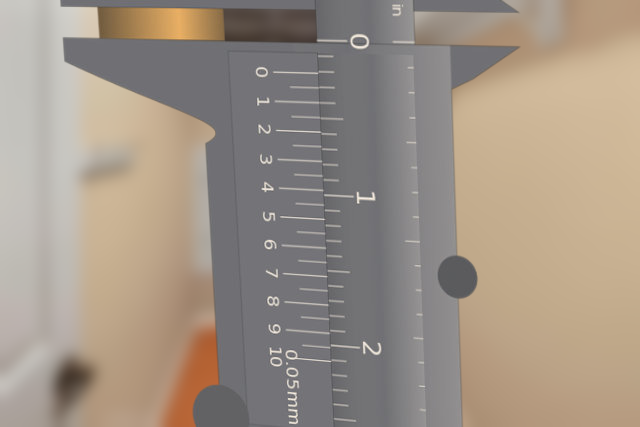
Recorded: 2.1,mm
